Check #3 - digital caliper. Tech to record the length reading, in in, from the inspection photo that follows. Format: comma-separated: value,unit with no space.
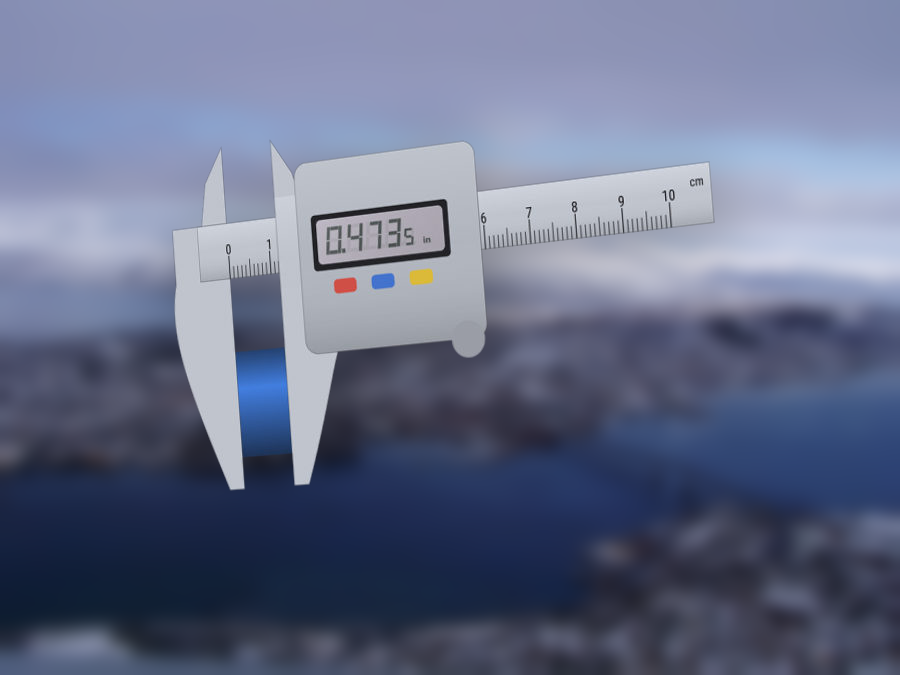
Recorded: 0.4735,in
